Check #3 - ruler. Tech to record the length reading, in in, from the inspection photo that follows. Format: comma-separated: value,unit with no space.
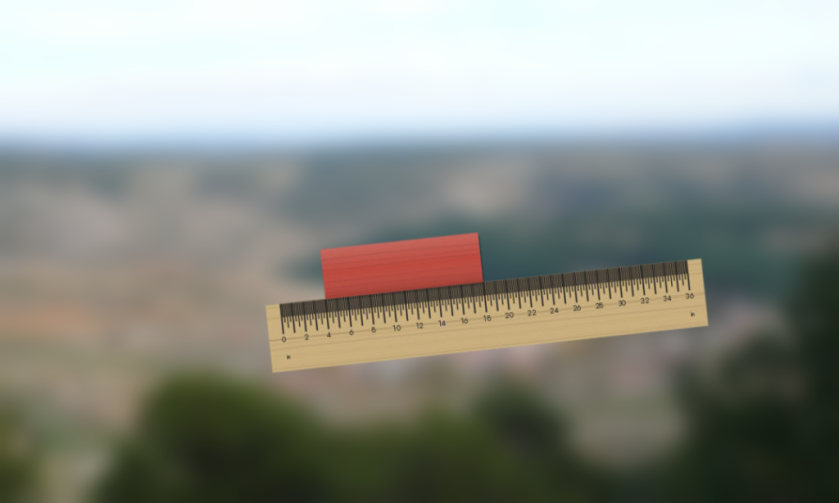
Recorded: 14,in
